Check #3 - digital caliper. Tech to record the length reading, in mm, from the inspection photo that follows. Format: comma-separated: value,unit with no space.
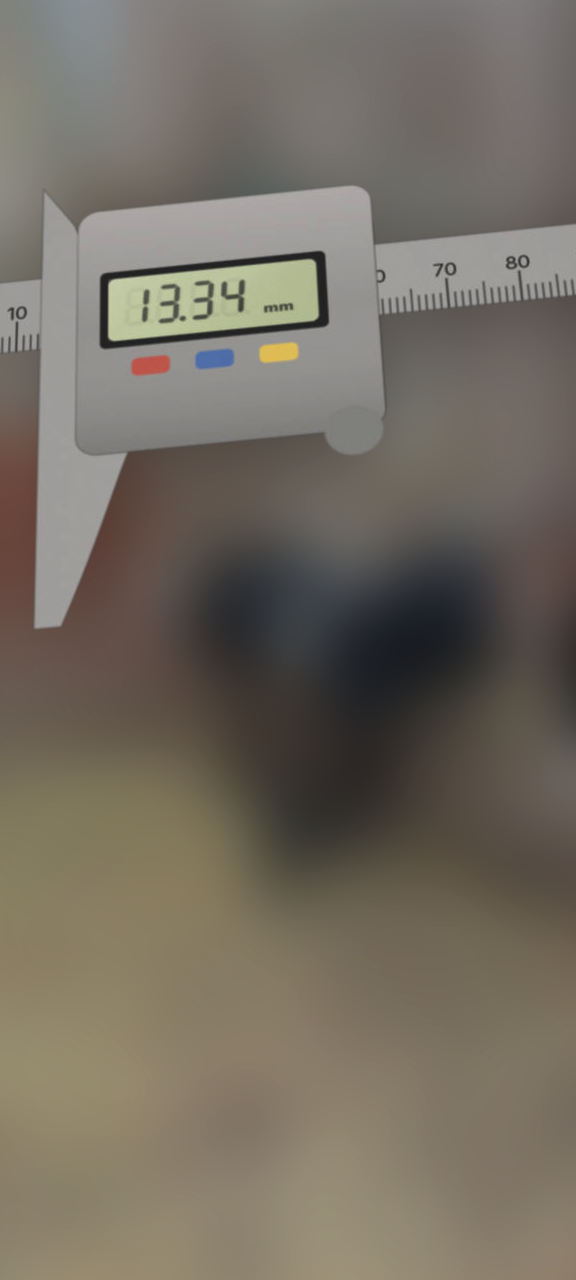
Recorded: 13.34,mm
